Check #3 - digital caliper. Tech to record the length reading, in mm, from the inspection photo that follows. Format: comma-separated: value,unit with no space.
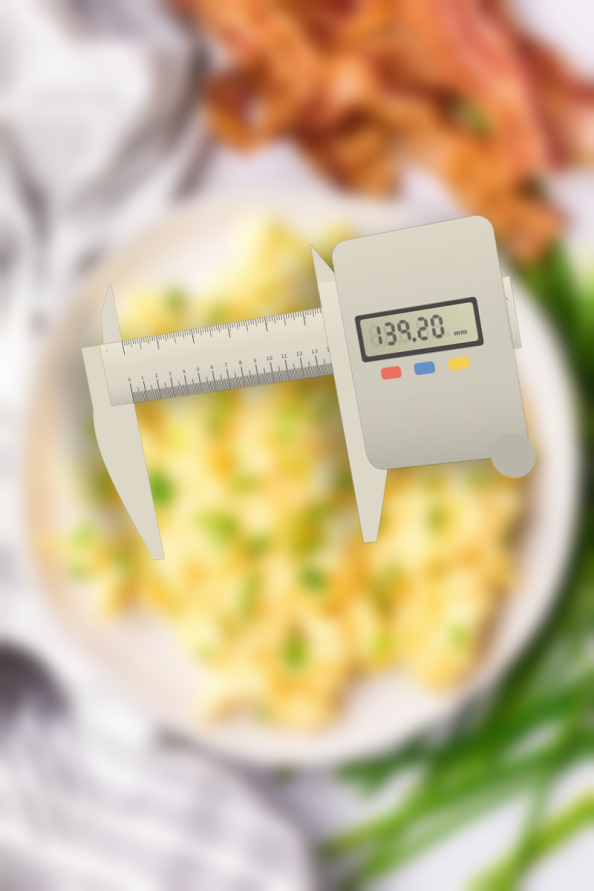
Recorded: 139.20,mm
